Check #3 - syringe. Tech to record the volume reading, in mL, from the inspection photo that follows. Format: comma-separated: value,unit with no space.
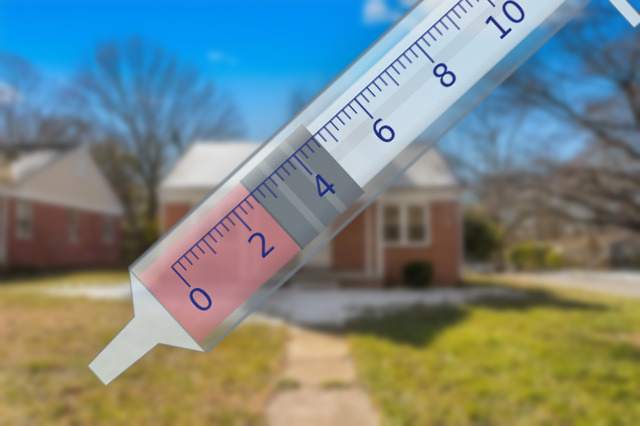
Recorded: 2.6,mL
